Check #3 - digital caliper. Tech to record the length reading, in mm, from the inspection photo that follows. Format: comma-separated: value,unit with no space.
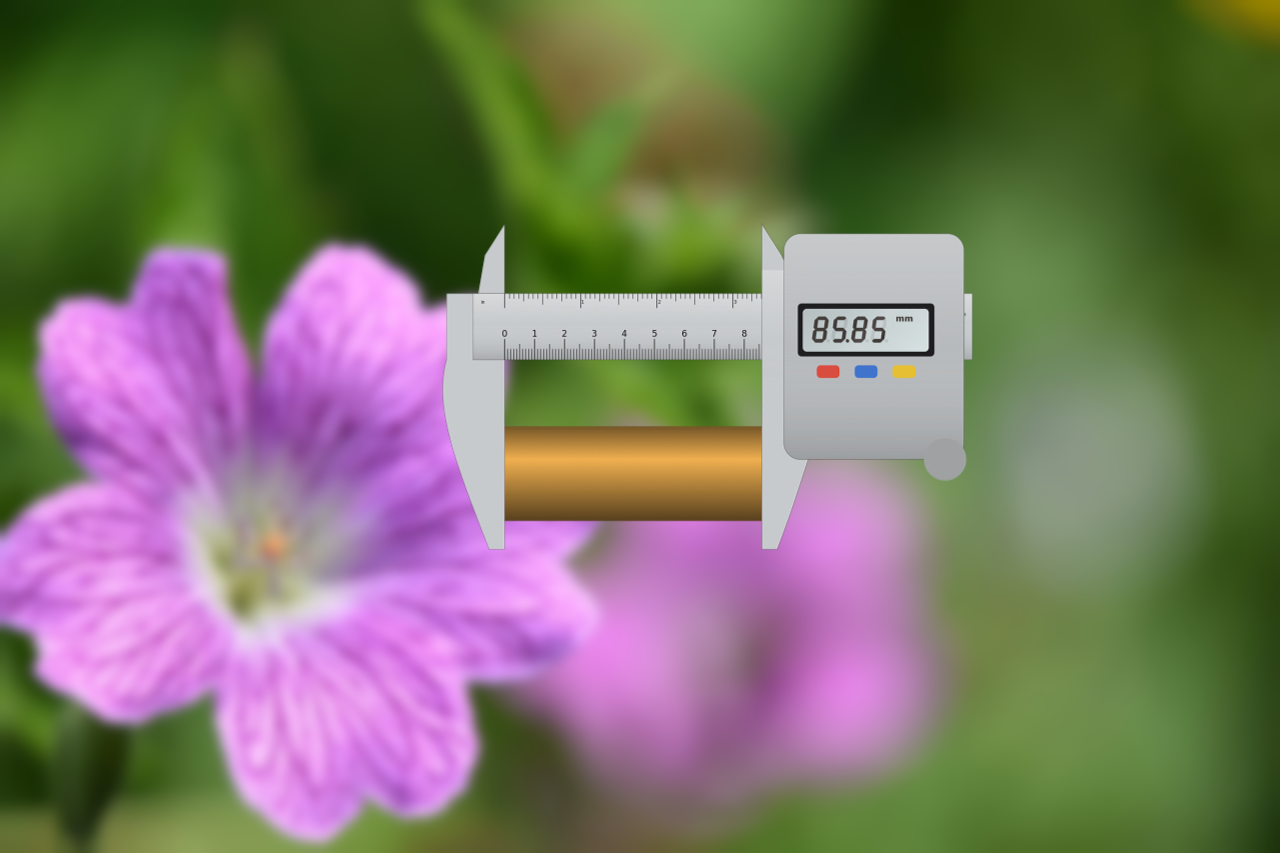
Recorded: 85.85,mm
